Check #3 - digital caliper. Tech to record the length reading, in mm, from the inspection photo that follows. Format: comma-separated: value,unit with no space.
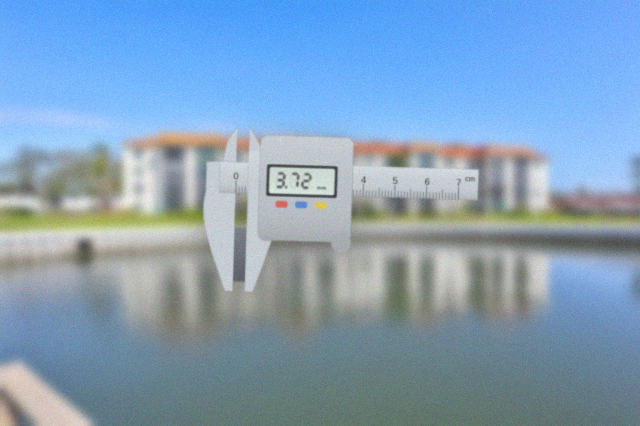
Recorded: 3.72,mm
